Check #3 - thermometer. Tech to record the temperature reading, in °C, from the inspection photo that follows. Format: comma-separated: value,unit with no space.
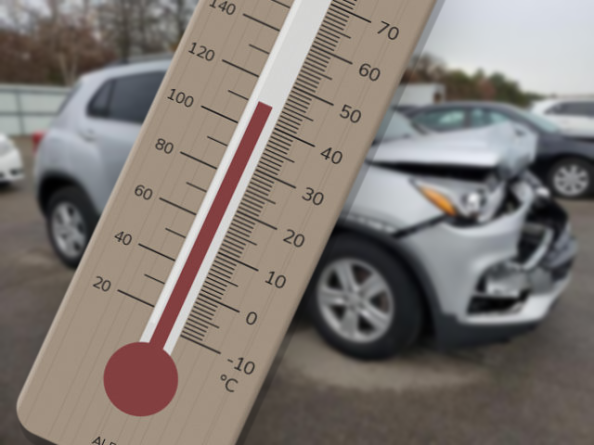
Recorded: 44,°C
